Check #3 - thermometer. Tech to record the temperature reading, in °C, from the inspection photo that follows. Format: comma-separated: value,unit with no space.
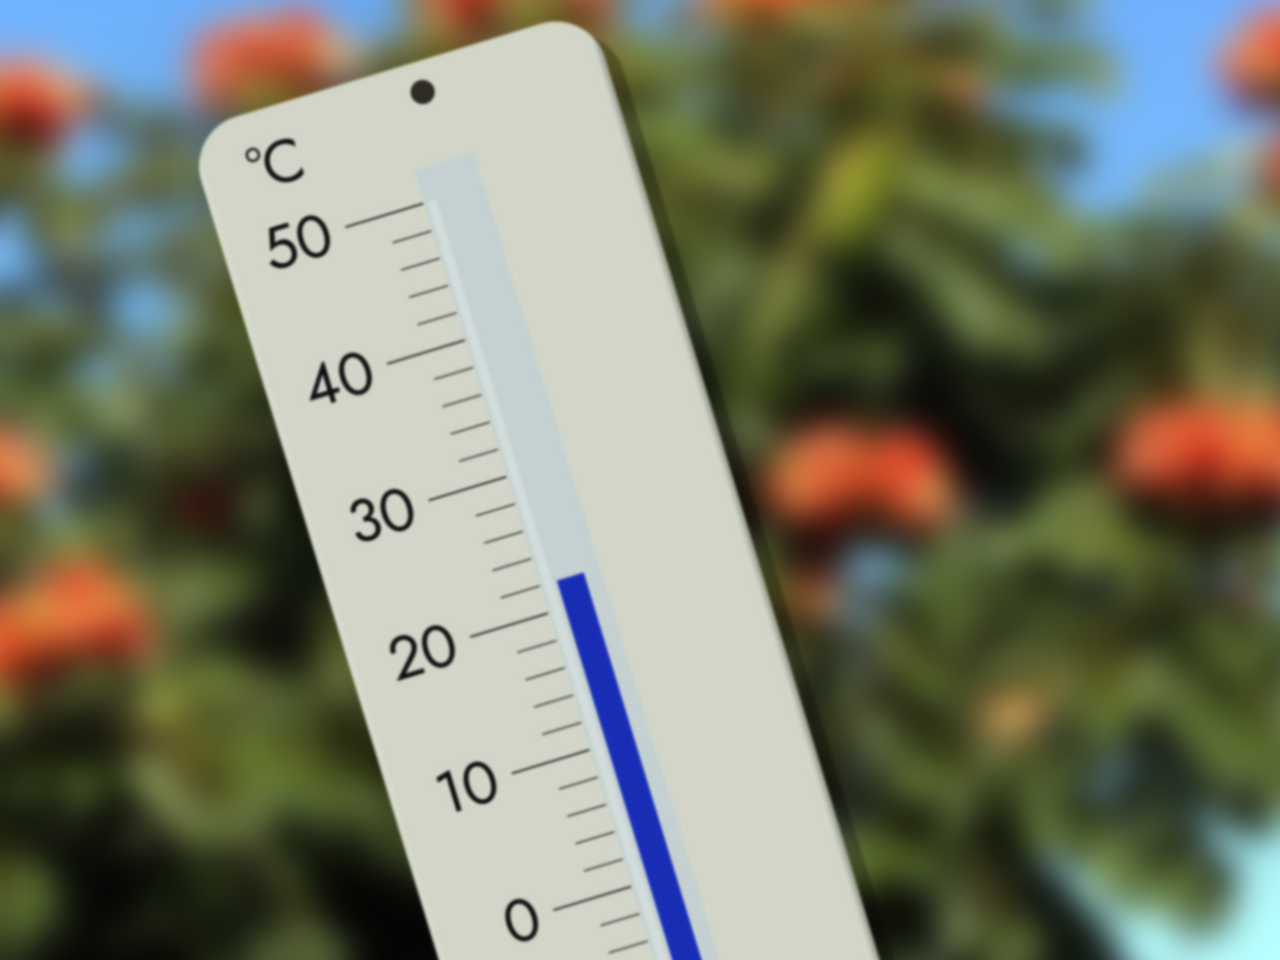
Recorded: 22,°C
